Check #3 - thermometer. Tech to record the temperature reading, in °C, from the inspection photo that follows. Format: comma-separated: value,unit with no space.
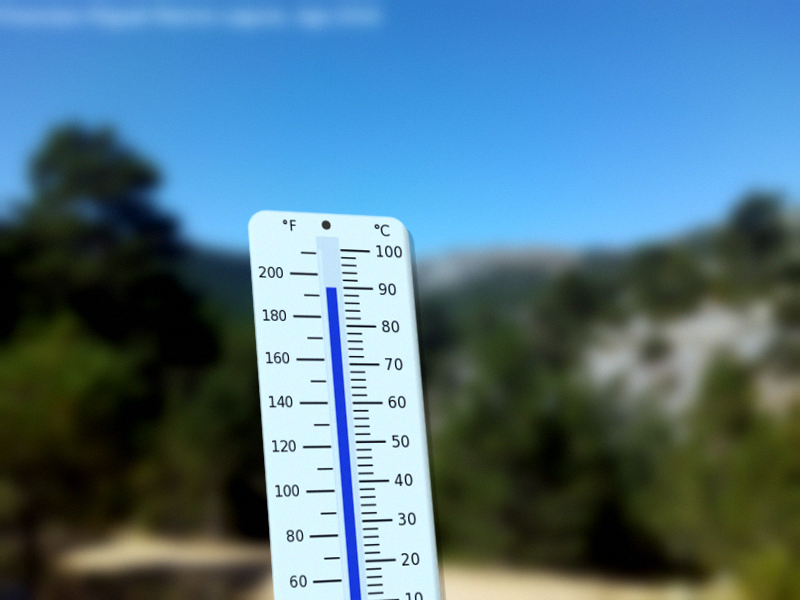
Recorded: 90,°C
